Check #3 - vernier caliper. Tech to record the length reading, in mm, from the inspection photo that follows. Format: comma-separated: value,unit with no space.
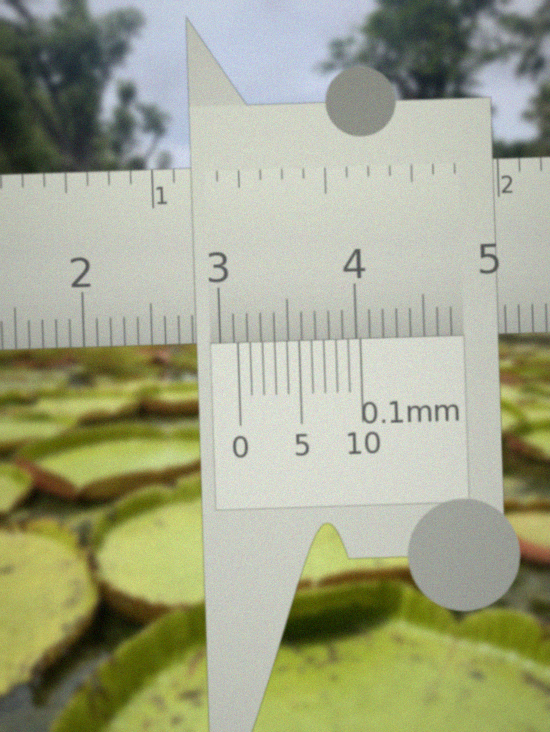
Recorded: 31.3,mm
